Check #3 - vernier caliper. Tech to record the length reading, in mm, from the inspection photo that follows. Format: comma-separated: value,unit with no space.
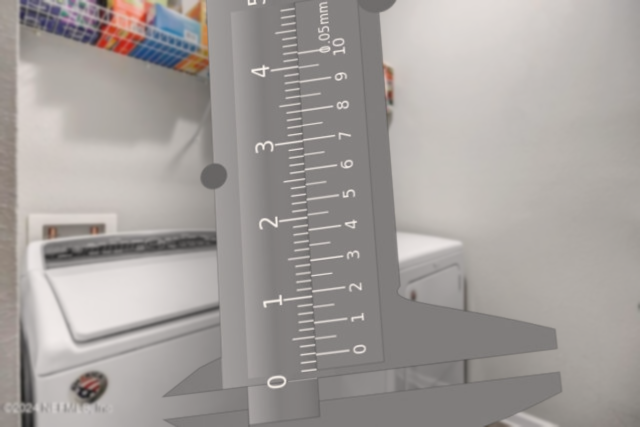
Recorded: 2.8,mm
